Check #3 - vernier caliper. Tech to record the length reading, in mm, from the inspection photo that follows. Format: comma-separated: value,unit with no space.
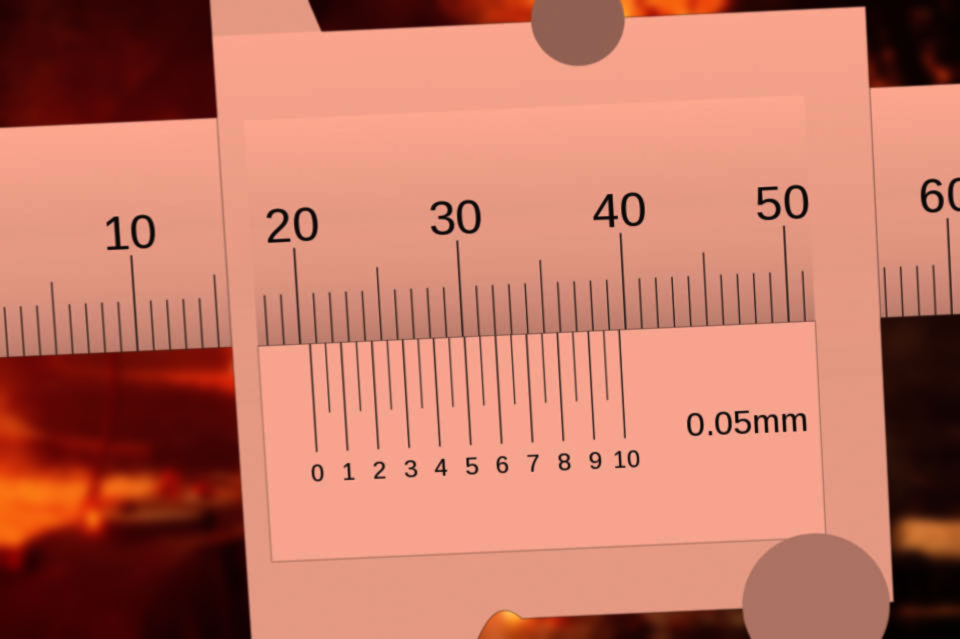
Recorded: 20.6,mm
